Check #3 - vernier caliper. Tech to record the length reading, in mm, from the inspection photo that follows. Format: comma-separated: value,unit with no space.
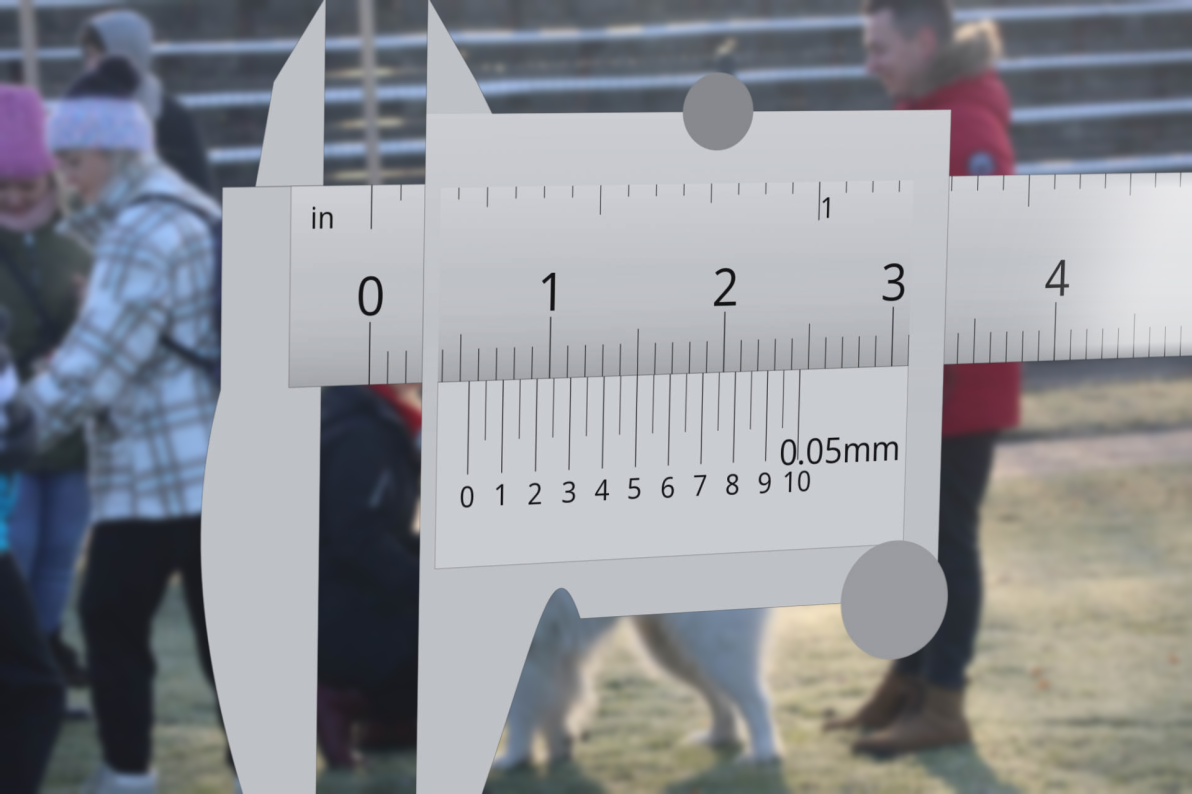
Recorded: 5.5,mm
